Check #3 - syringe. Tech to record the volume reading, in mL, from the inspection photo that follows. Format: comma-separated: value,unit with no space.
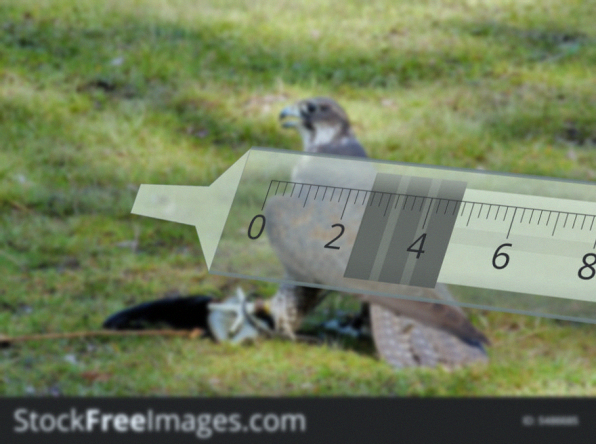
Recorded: 2.5,mL
